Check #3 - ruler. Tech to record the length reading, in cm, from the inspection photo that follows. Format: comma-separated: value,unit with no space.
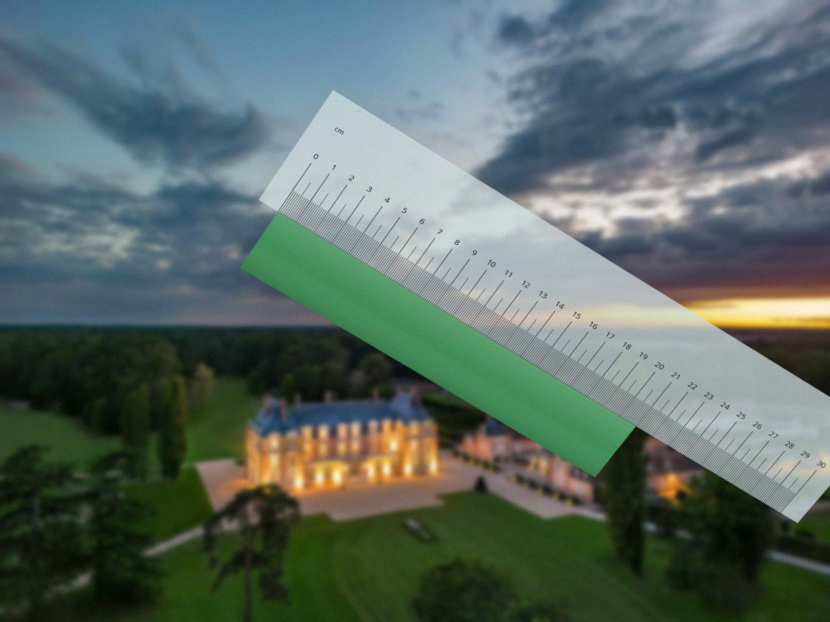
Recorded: 21,cm
